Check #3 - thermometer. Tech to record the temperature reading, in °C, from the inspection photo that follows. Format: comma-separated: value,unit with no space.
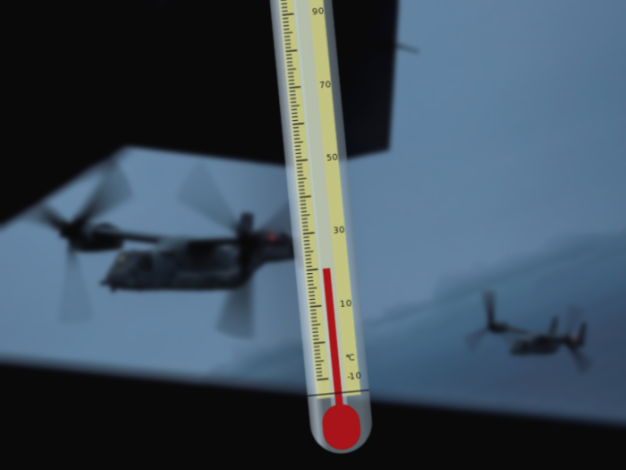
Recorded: 20,°C
